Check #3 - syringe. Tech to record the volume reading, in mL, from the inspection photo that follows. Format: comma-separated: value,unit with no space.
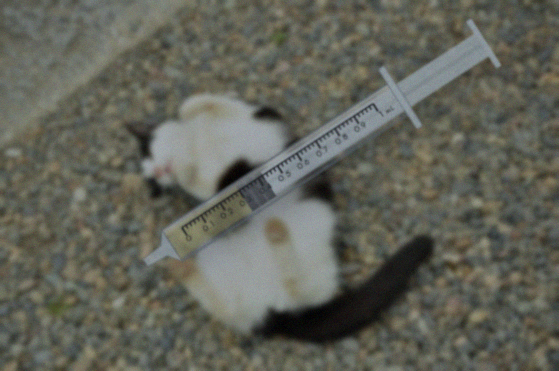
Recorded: 0.3,mL
